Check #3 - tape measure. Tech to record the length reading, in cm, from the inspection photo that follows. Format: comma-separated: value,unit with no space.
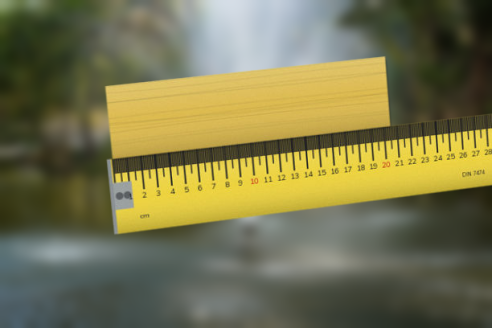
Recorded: 20.5,cm
